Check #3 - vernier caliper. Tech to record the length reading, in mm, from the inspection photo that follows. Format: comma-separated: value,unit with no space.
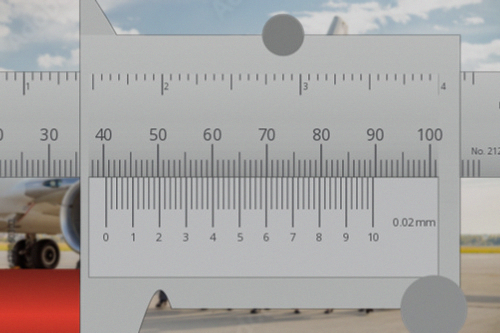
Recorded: 40.5,mm
